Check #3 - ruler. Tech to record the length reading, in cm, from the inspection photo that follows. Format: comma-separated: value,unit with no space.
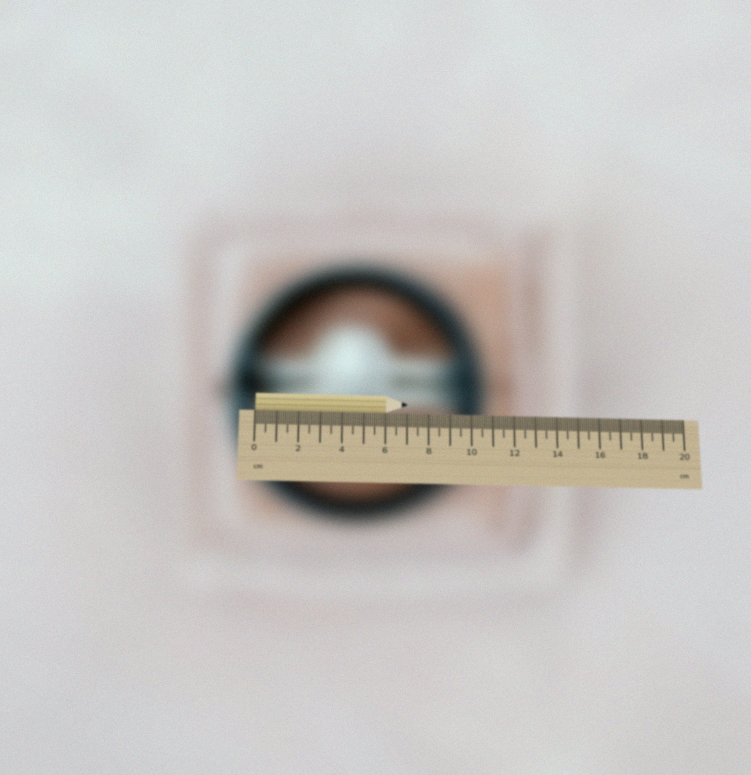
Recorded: 7,cm
